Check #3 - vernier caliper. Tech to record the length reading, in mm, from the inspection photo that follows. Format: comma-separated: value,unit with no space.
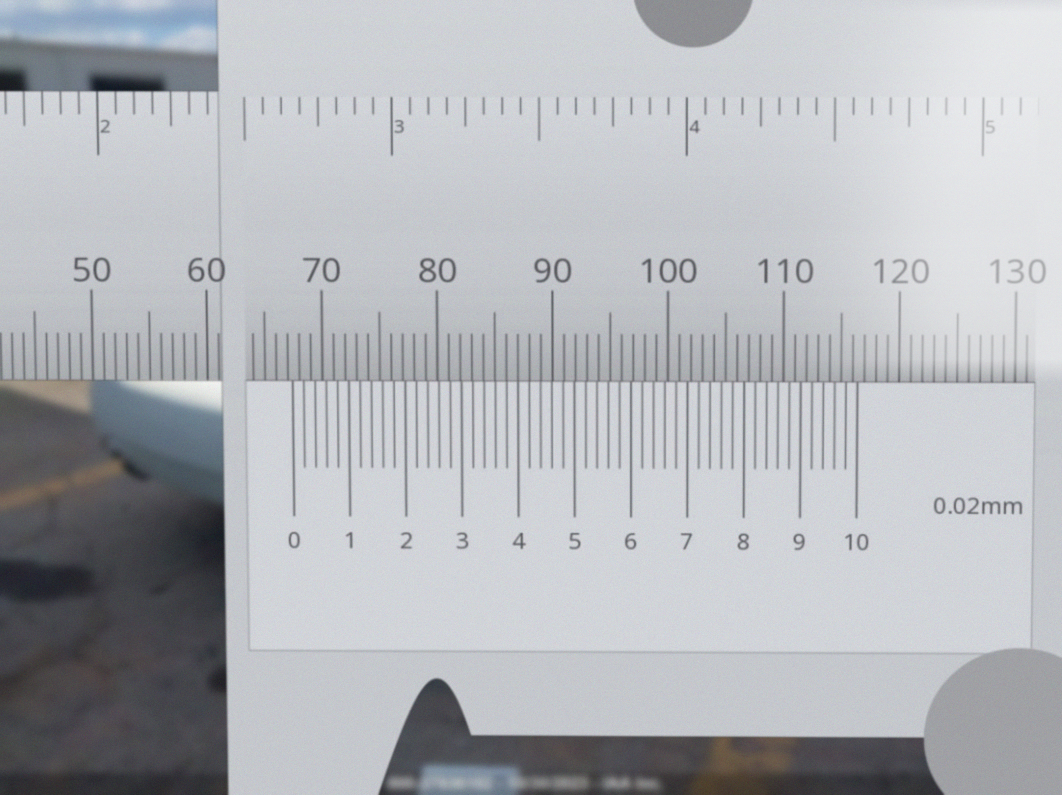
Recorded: 67.4,mm
